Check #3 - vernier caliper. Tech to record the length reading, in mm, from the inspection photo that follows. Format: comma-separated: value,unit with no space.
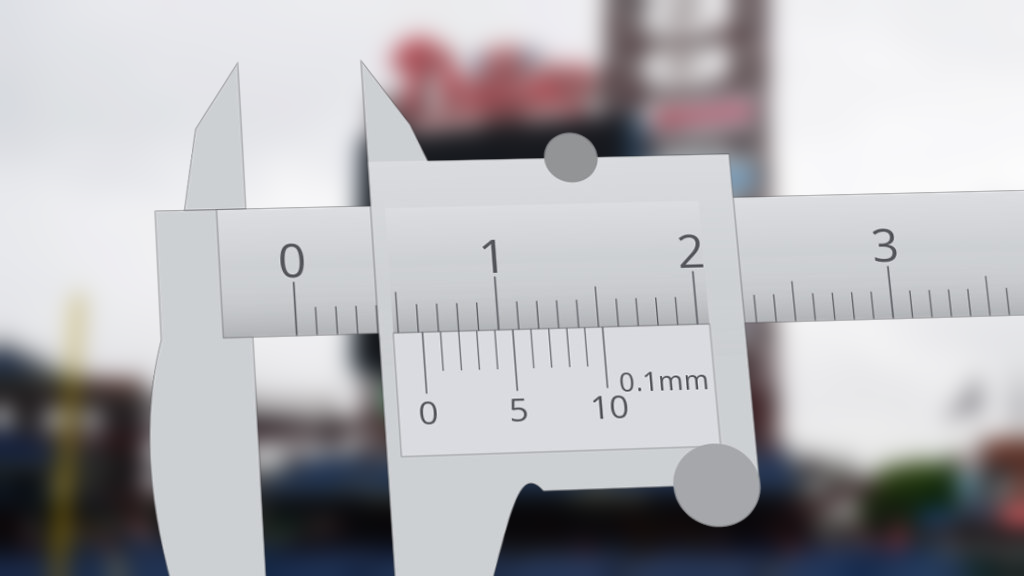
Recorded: 6.2,mm
